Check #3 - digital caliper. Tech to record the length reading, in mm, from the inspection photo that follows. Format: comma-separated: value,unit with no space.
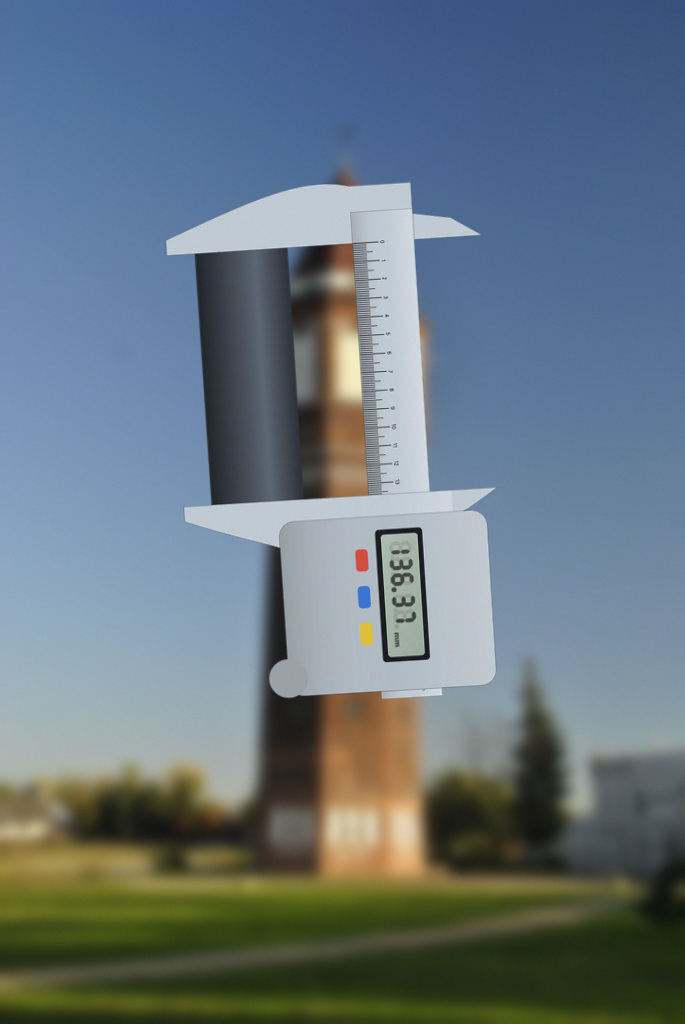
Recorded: 136.37,mm
